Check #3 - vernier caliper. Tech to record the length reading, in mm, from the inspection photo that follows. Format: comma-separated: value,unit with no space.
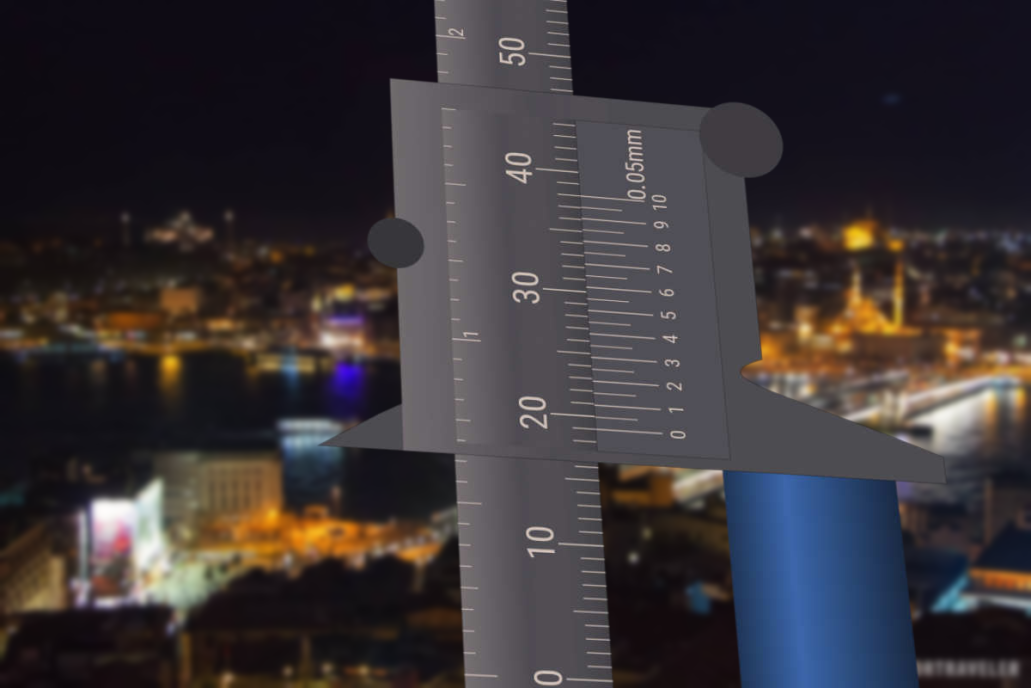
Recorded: 19.0,mm
